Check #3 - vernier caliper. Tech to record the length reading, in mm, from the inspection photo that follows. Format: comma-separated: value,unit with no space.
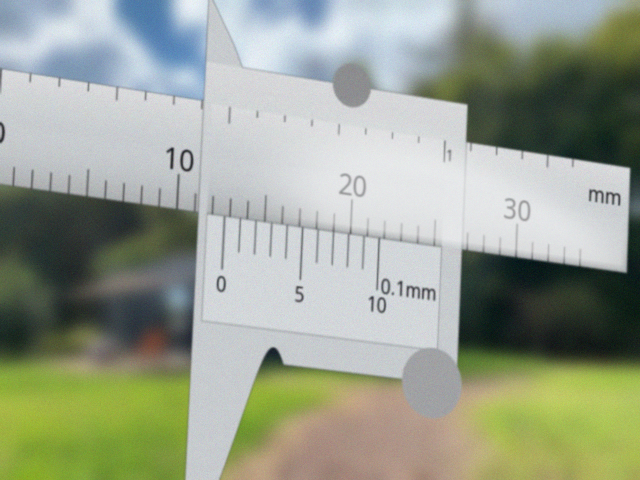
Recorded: 12.7,mm
